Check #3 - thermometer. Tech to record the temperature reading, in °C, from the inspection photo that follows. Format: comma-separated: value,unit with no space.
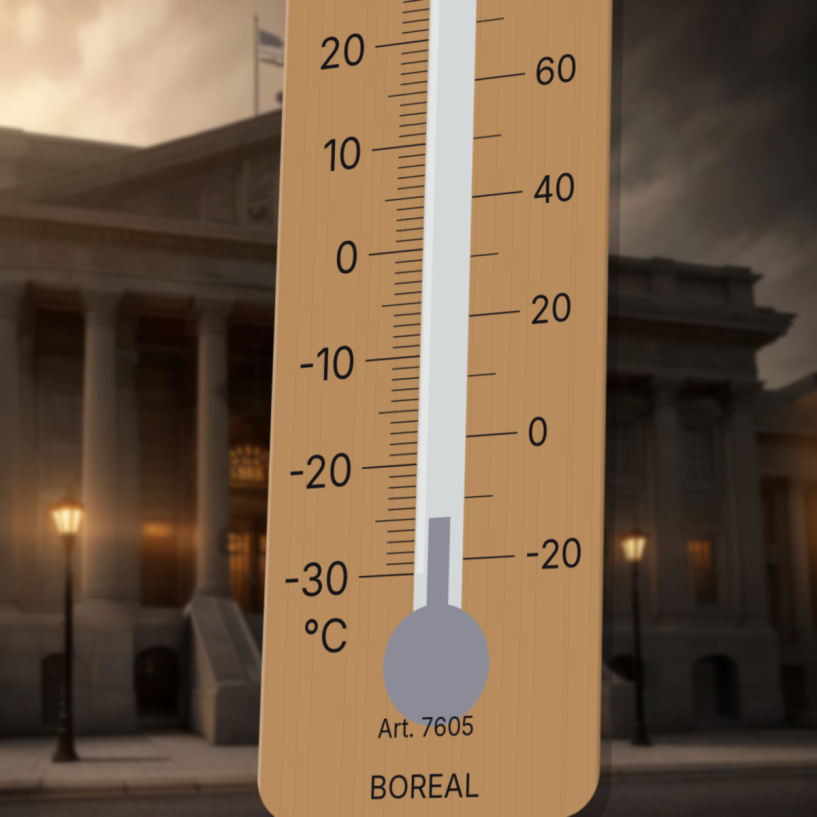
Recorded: -25,°C
